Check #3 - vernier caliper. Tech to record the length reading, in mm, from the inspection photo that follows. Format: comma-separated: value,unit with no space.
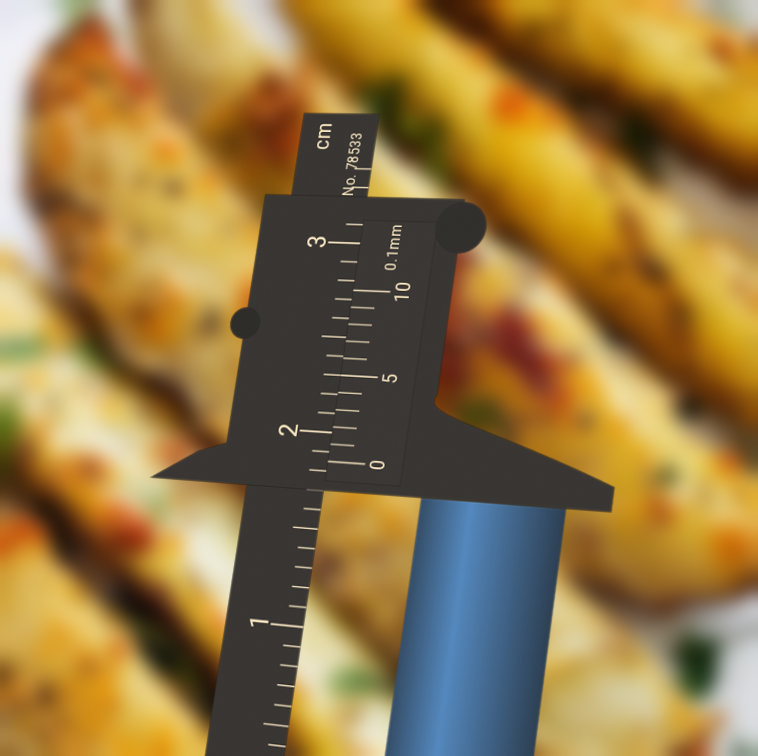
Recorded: 18.5,mm
